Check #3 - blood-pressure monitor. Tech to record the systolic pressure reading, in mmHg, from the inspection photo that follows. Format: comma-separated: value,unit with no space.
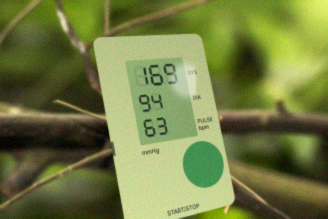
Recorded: 169,mmHg
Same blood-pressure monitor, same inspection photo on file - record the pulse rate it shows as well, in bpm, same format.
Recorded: 63,bpm
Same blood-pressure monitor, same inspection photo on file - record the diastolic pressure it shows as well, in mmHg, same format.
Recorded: 94,mmHg
